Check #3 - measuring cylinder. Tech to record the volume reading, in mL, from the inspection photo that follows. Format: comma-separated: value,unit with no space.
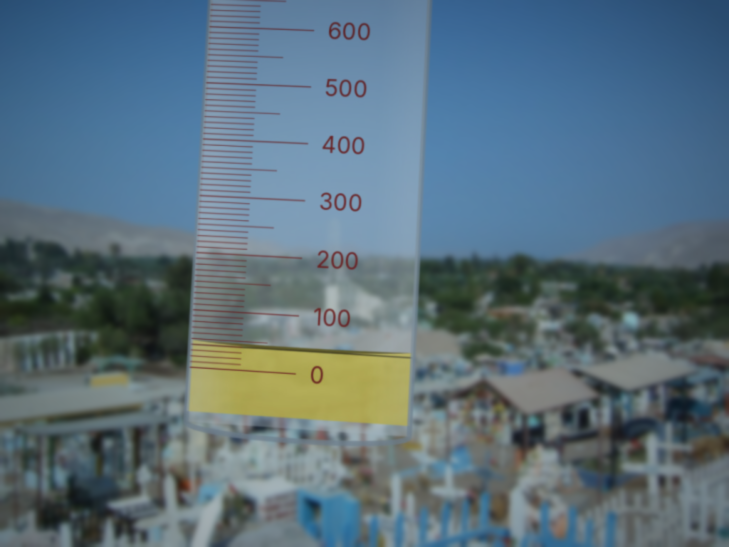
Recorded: 40,mL
